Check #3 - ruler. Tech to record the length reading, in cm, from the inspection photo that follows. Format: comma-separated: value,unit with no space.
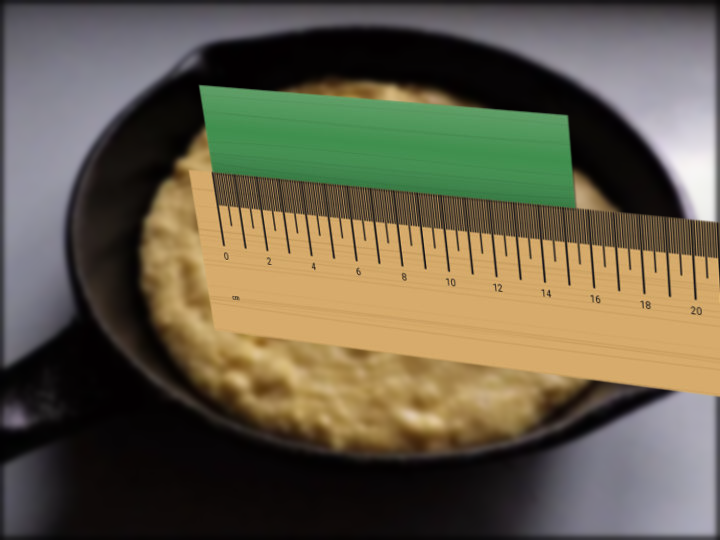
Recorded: 15.5,cm
